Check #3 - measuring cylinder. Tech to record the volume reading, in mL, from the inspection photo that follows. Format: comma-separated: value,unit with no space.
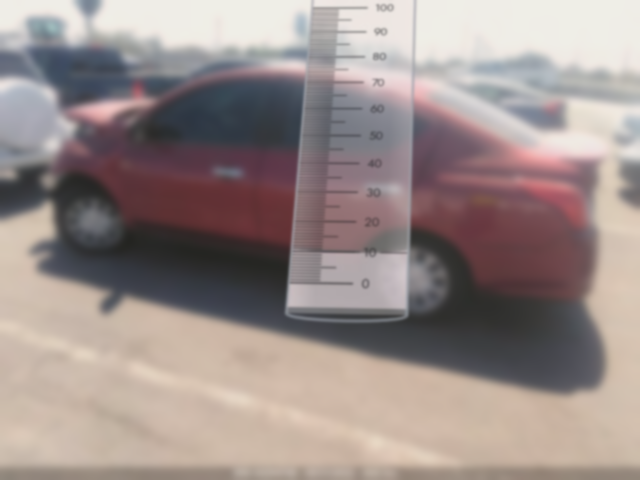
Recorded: 10,mL
